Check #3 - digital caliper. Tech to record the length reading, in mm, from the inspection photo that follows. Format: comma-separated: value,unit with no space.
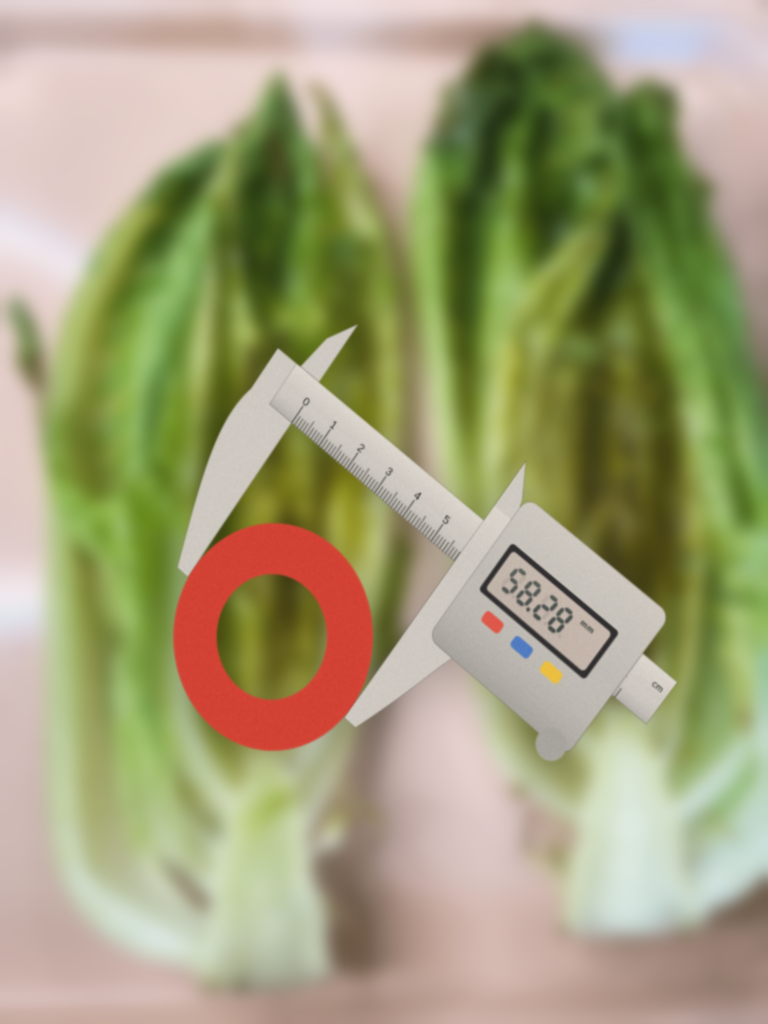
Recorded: 58.28,mm
